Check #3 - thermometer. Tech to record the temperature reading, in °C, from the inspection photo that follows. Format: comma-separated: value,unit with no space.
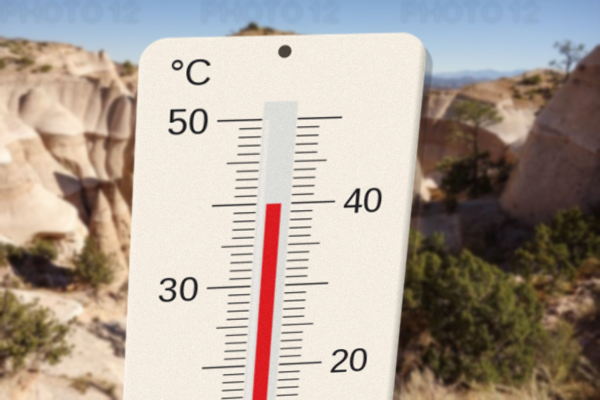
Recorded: 40,°C
